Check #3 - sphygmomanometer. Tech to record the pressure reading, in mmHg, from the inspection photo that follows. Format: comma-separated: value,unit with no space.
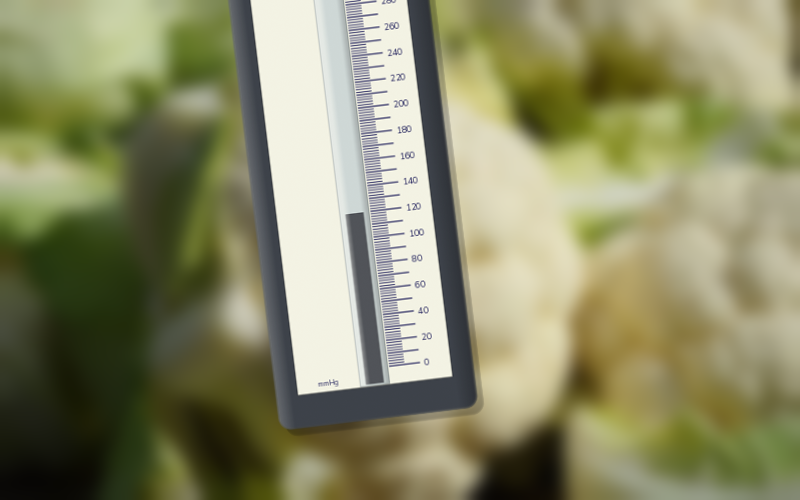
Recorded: 120,mmHg
